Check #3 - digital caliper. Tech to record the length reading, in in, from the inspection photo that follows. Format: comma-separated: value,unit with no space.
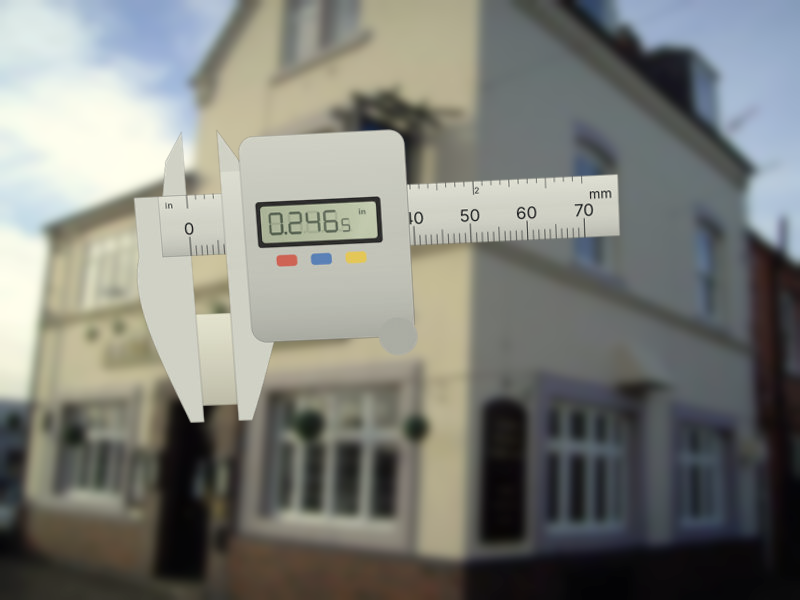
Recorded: 0.2465,in
